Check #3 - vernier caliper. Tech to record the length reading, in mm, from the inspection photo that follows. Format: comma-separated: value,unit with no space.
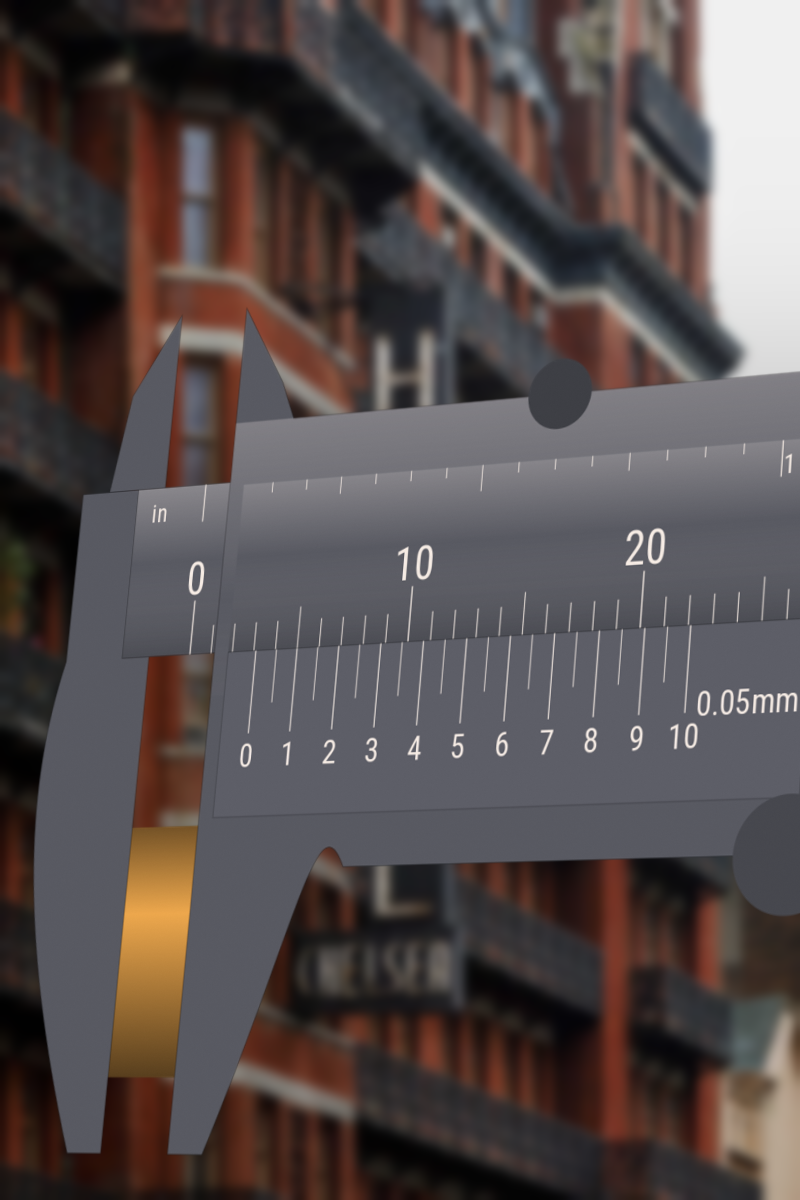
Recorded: 3.1,mm
